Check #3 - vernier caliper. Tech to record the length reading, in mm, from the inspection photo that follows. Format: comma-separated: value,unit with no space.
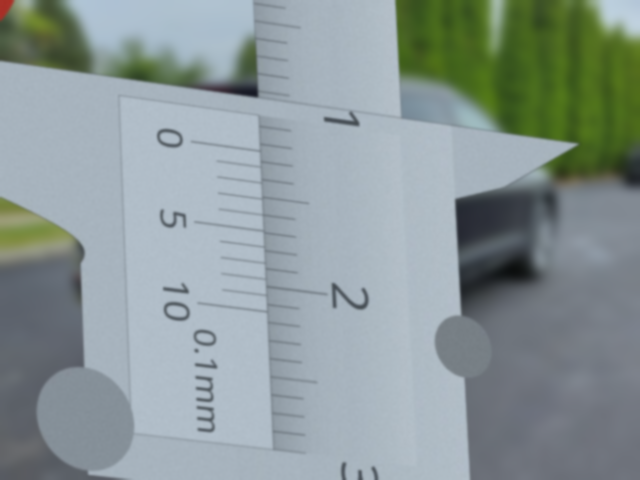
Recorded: 12.4,mm
